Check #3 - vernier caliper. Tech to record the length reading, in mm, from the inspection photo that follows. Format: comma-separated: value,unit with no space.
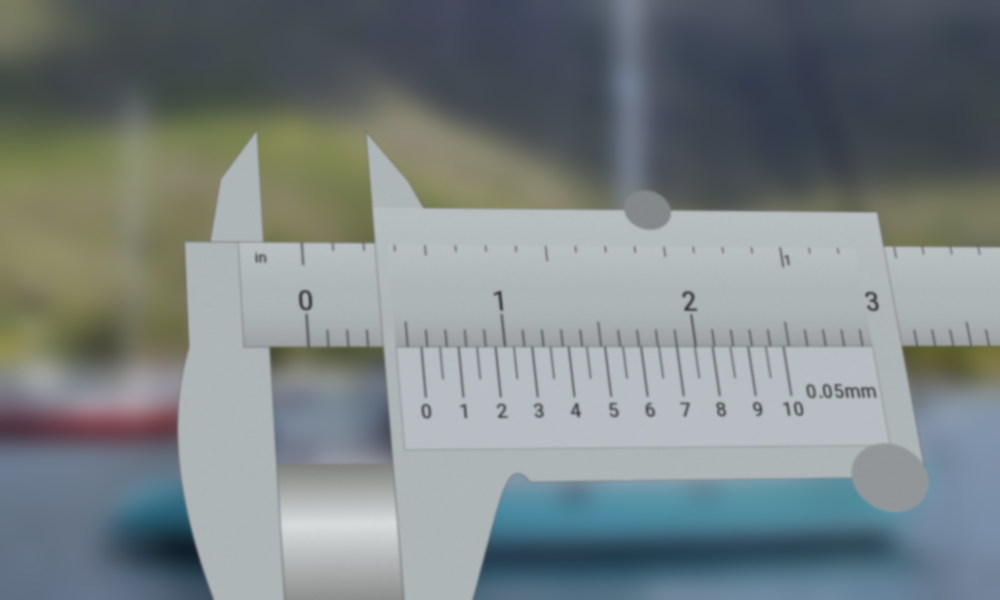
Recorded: 5.7,mm
